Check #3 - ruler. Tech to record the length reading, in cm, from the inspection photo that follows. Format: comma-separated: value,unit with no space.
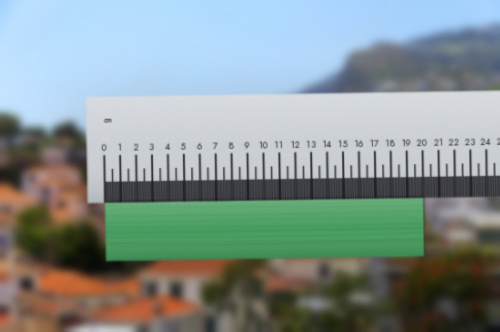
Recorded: 20,cm
